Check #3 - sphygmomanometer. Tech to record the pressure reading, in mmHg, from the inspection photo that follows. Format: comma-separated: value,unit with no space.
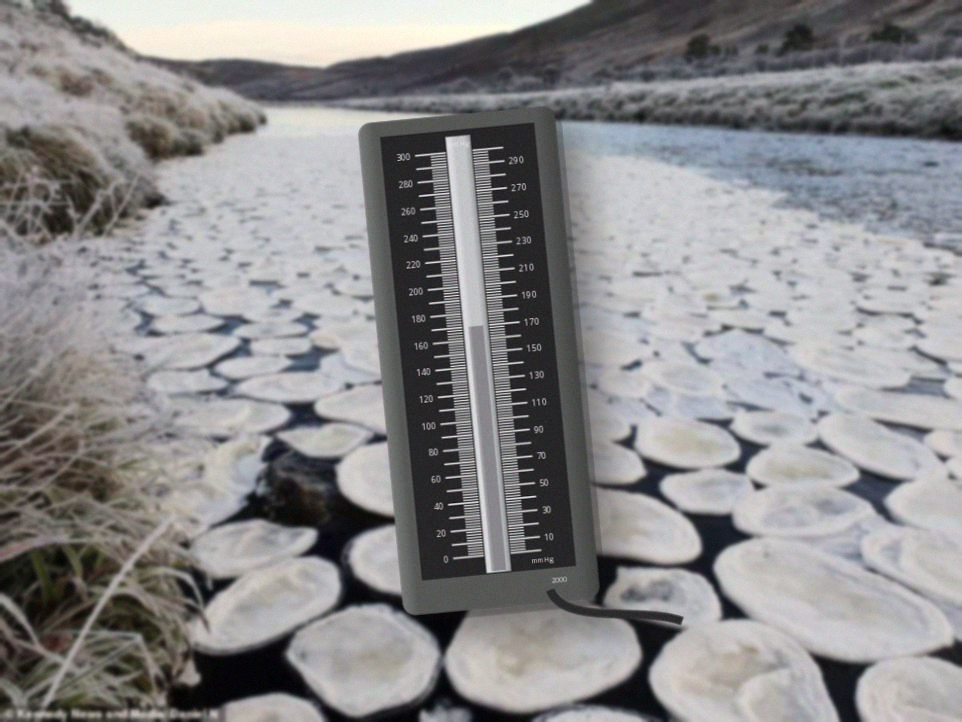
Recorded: 170,mmHg
